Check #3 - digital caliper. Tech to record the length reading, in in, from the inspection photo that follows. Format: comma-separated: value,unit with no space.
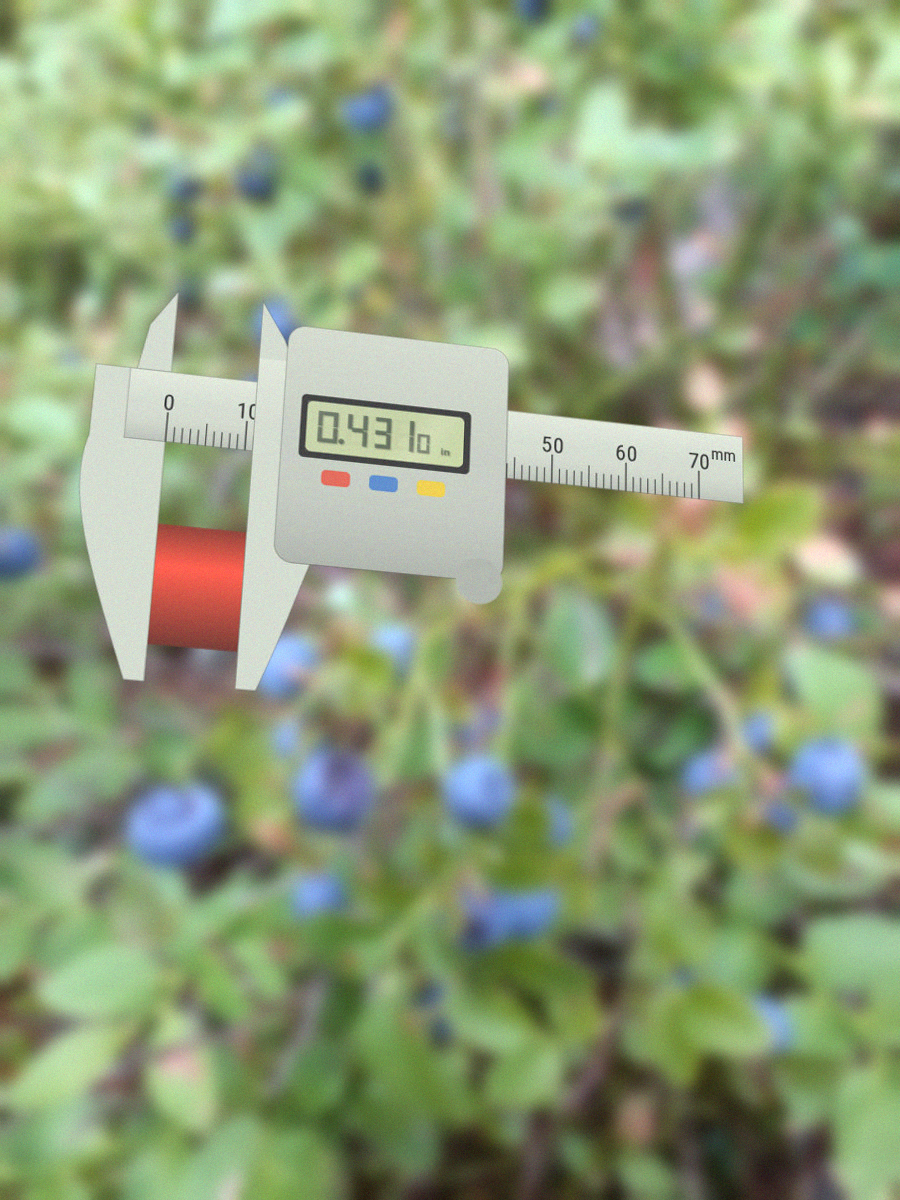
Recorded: 0.4310,in
